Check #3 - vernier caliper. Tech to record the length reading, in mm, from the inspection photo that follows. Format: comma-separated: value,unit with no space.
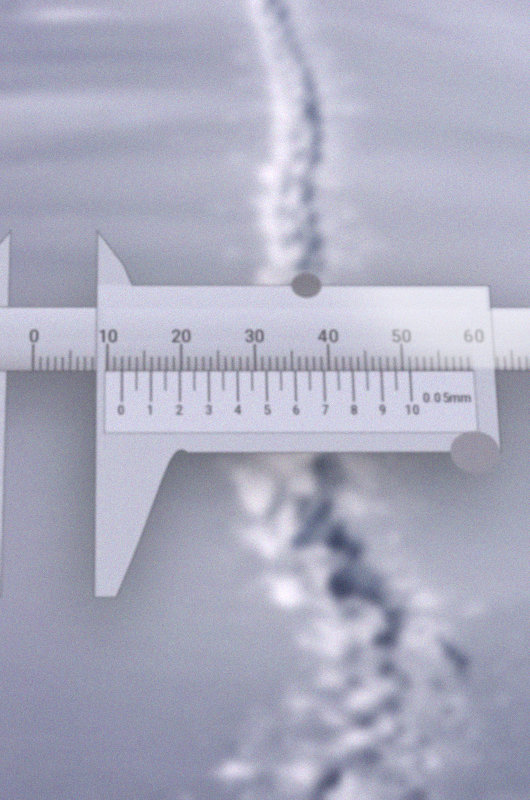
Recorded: 12.0,mm
